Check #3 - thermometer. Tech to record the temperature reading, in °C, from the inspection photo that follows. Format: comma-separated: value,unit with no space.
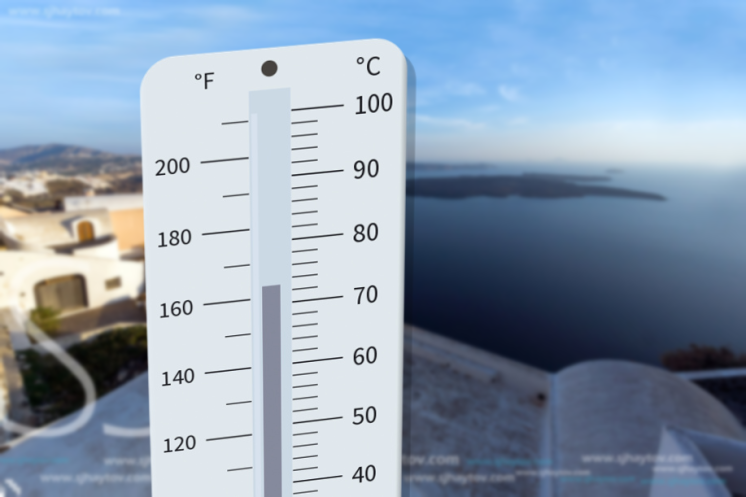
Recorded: 73,°C
